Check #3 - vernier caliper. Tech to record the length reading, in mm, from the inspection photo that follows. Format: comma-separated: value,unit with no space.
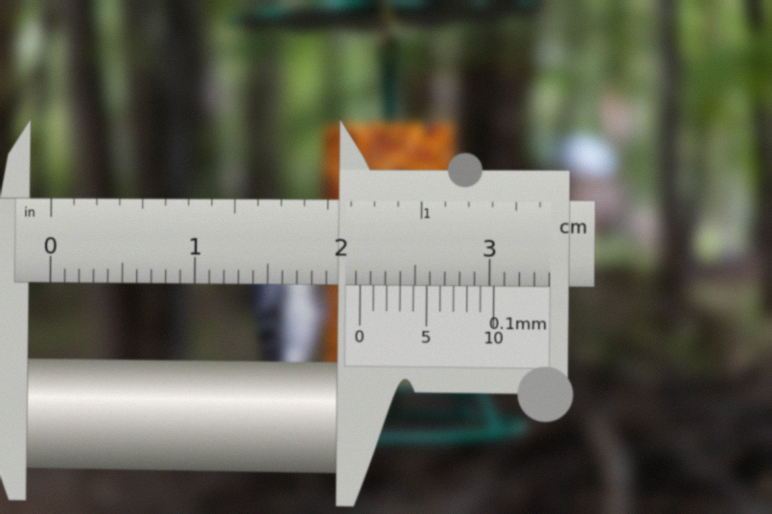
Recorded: 21.3,mm
